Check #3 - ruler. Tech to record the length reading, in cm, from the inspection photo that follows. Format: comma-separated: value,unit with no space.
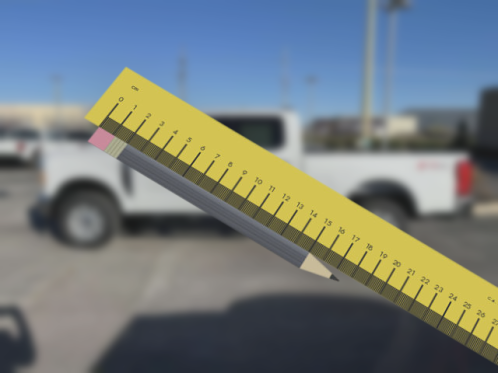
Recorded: 17.5,cm
